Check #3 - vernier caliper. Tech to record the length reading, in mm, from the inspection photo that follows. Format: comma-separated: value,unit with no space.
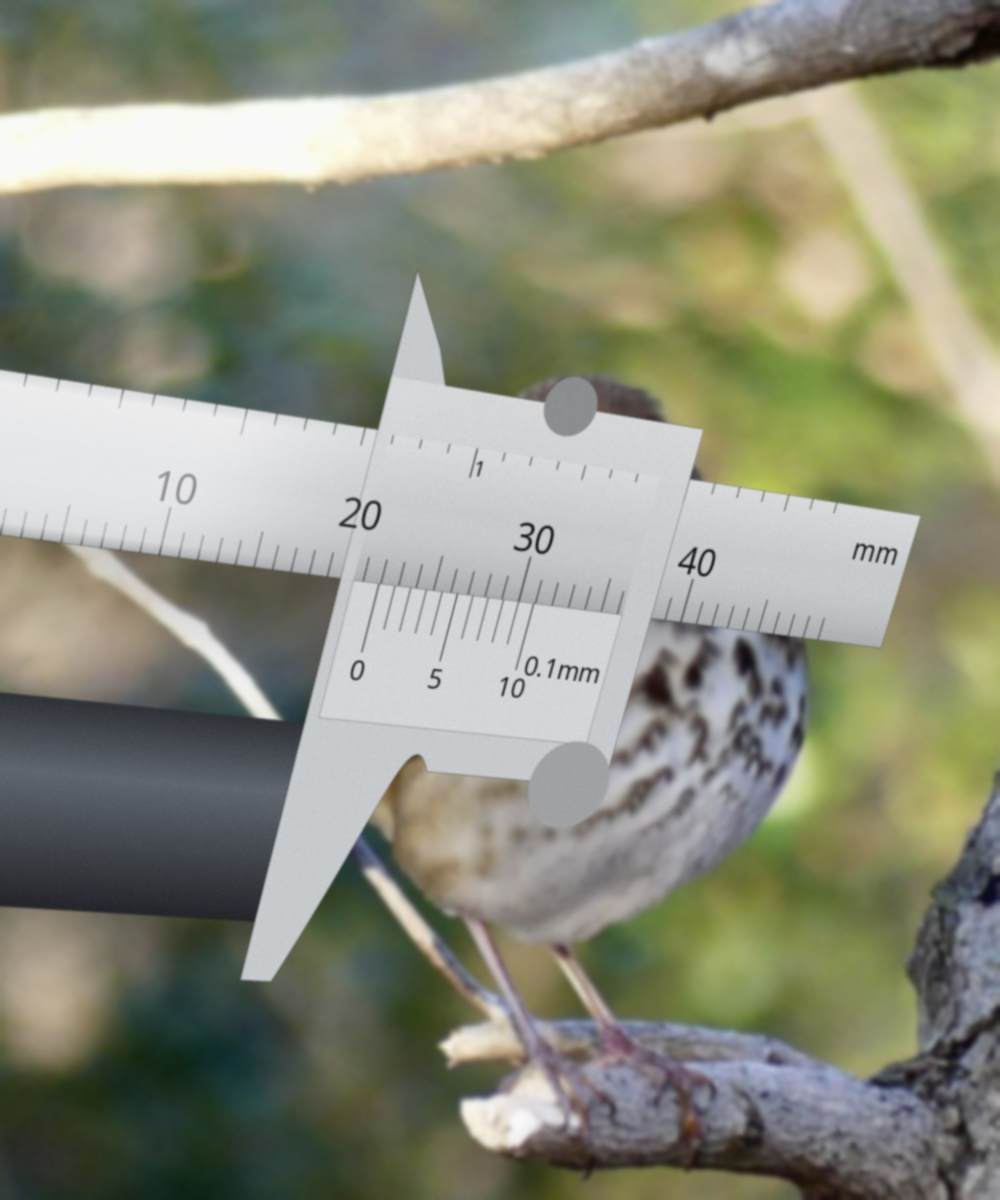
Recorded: 21.9,mm
